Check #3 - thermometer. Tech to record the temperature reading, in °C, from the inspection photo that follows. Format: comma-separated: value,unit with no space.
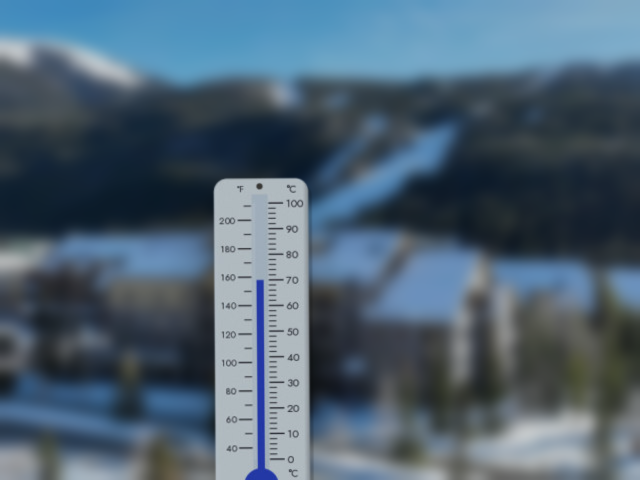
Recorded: 70,°C
